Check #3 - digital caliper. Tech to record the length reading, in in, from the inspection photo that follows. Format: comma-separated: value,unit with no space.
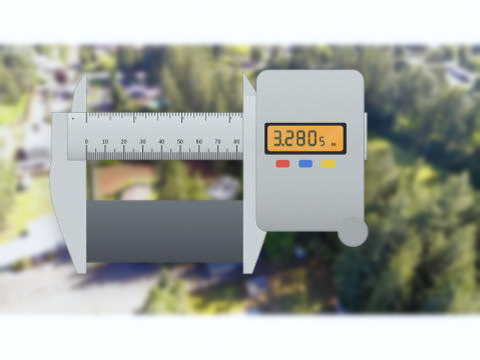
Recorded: 3.2805,in
